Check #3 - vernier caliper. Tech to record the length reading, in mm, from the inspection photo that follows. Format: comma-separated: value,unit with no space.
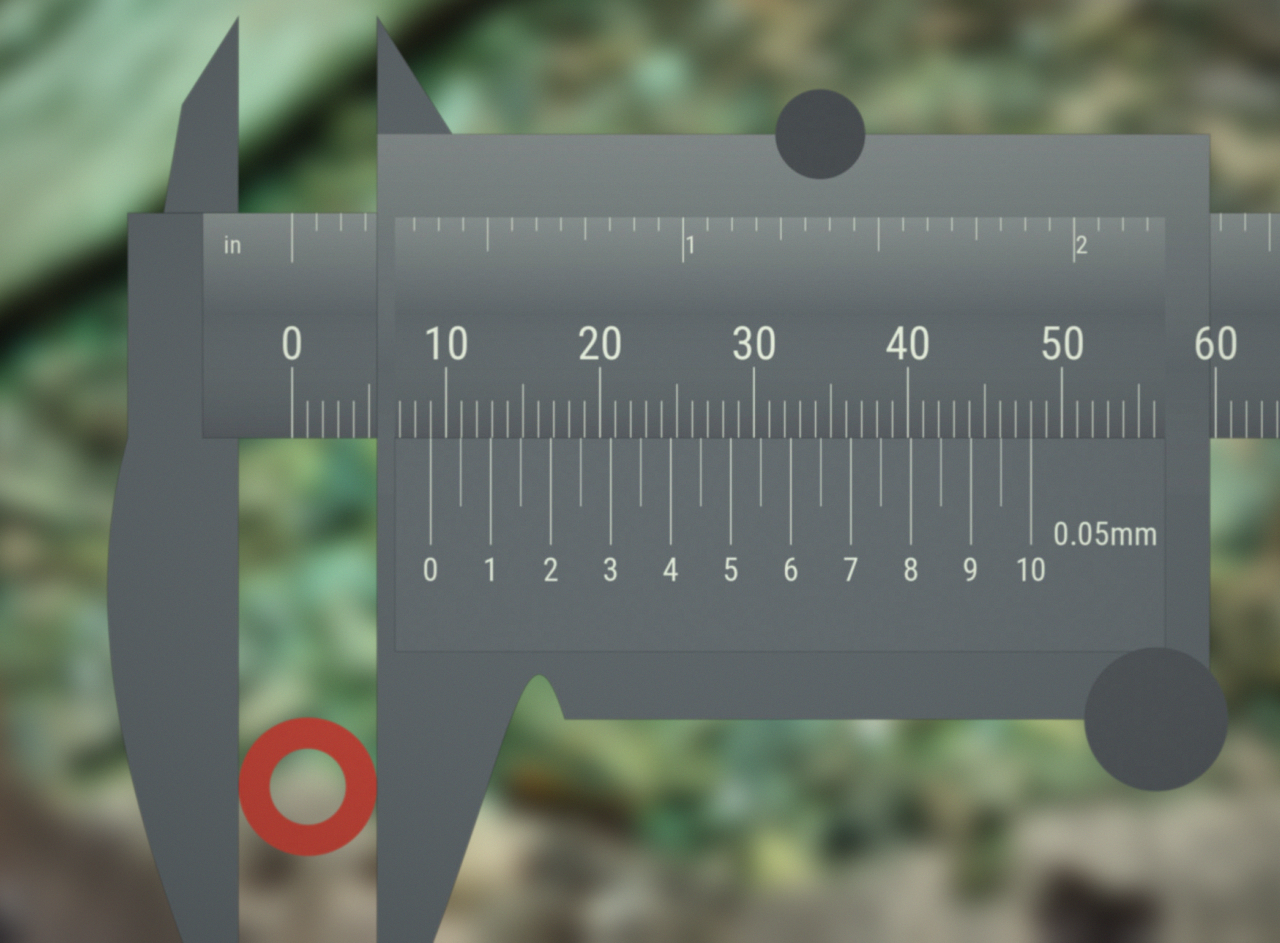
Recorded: 9.0,mm
